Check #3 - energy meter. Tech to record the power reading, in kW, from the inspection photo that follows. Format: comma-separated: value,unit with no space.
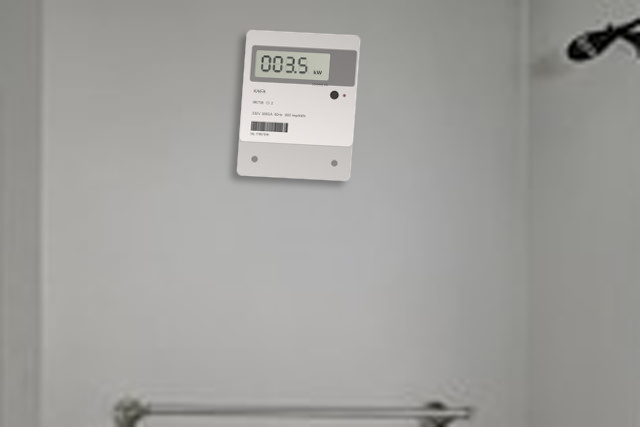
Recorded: 3.5,kW
